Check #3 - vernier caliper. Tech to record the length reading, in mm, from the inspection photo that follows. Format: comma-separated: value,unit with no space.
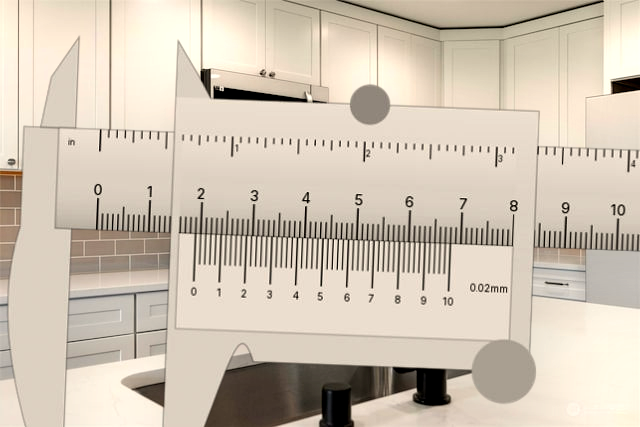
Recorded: 19.0,mm
